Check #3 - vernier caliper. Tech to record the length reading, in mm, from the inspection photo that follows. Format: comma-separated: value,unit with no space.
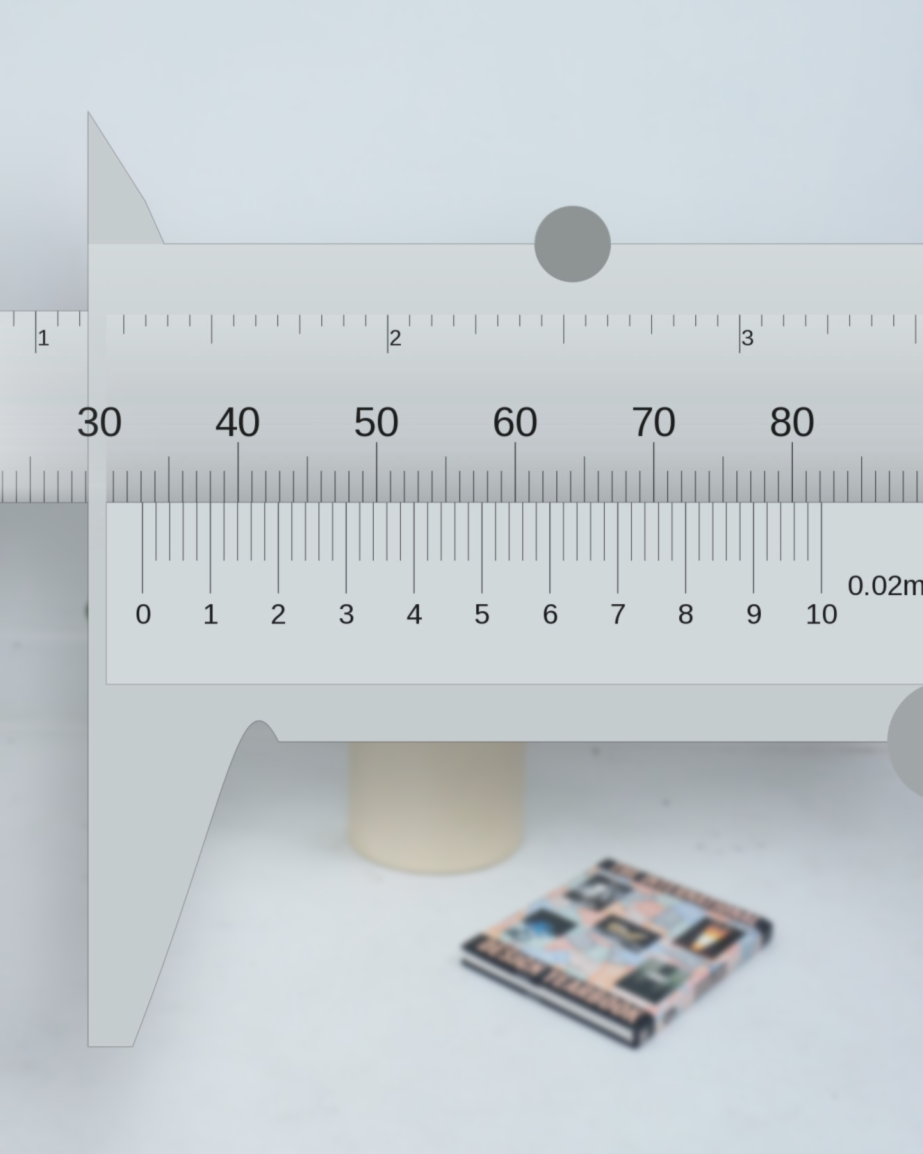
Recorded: 33.1,mm
